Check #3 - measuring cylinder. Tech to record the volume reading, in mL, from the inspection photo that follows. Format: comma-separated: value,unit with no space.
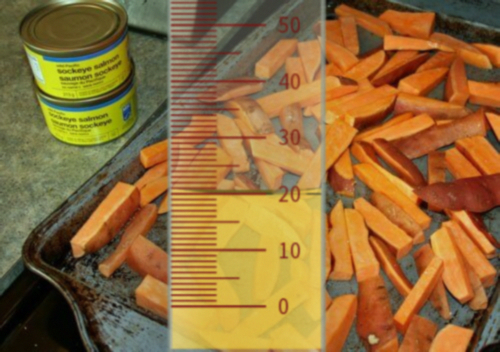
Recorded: 20,mL
